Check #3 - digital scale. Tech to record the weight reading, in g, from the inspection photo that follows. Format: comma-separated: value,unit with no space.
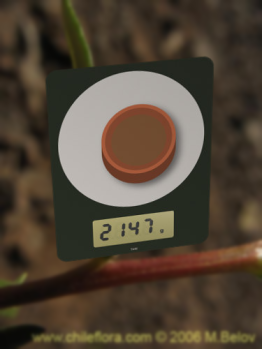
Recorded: 2147,g
